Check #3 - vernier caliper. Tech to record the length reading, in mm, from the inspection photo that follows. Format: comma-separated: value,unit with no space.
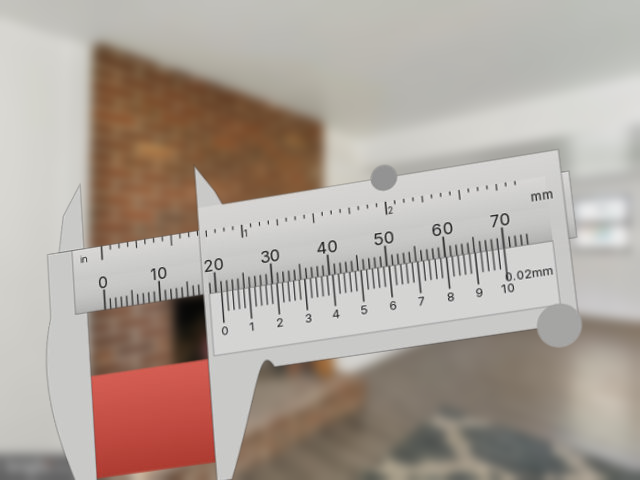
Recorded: 21.0,mm
